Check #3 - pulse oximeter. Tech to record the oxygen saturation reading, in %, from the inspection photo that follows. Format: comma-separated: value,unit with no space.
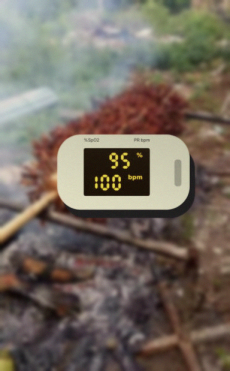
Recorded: 95,%
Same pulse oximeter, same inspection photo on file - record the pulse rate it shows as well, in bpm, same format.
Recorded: 100,bpm
